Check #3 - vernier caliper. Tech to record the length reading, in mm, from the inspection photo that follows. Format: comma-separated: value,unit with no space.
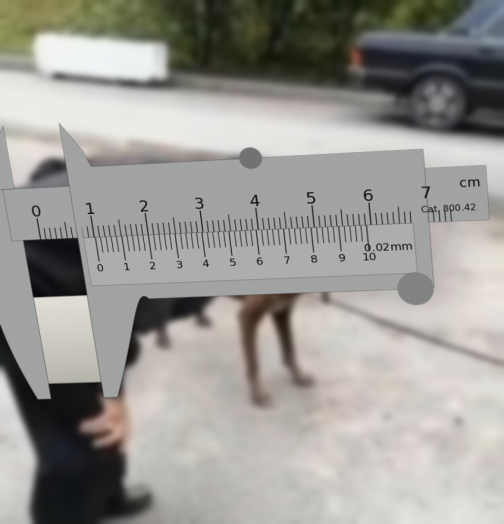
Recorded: 10.2,mm
